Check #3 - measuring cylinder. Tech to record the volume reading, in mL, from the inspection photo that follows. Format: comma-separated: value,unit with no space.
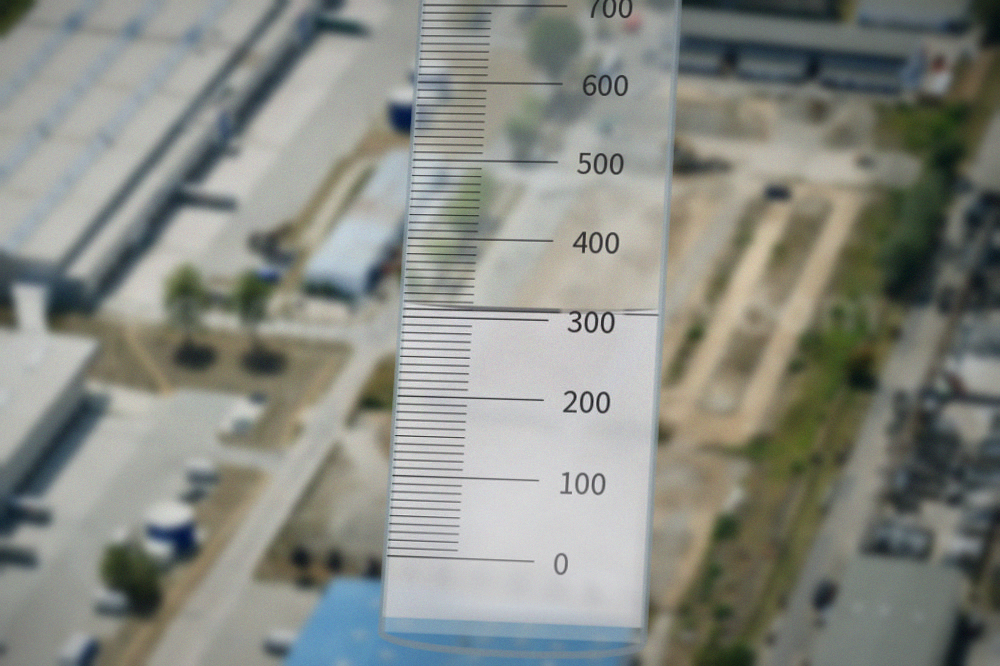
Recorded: 310,mL
